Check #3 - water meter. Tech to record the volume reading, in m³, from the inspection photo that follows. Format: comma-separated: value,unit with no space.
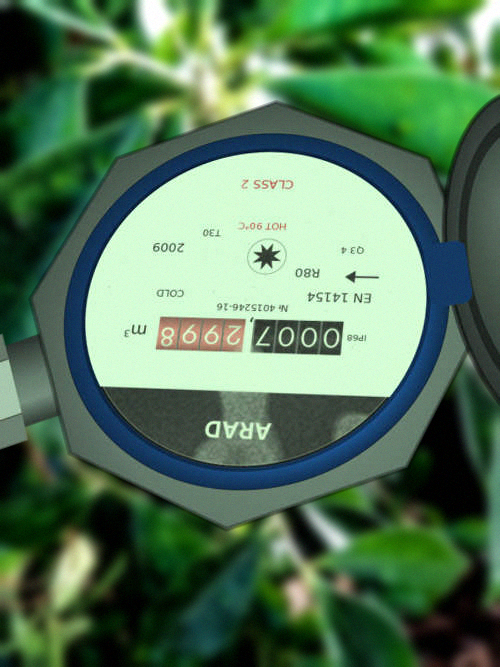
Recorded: 7.2998,m³
